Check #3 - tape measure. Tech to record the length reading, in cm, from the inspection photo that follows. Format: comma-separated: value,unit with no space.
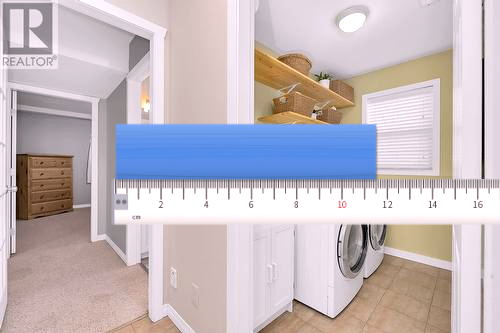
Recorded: 11.5,cm
